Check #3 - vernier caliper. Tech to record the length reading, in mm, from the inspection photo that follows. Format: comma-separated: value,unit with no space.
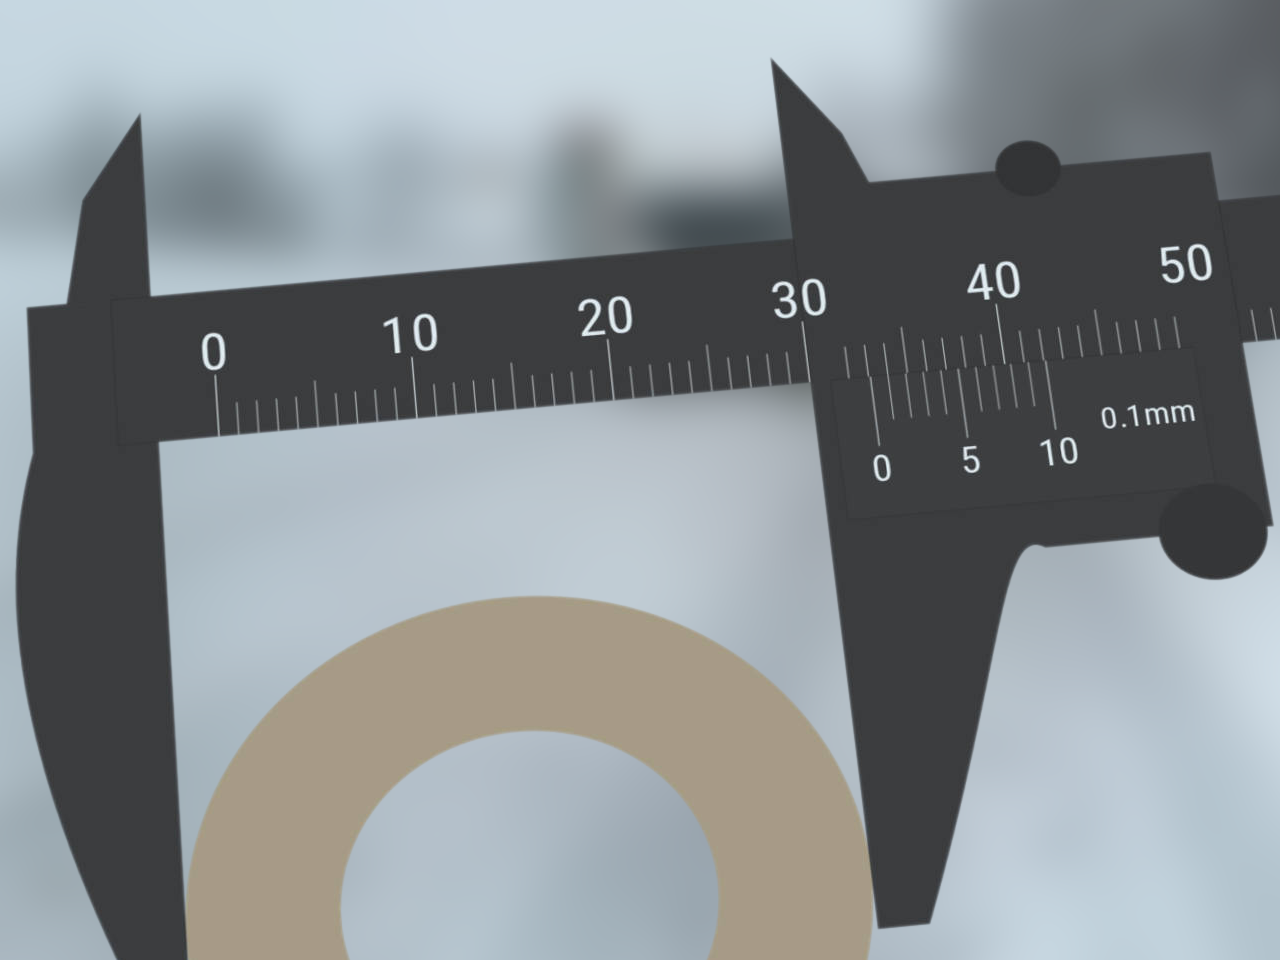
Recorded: 33.1,mm
